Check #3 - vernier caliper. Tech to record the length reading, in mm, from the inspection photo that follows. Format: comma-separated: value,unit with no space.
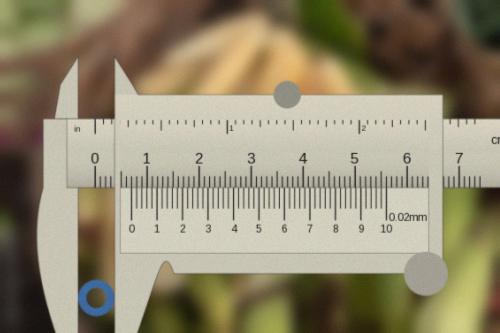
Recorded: 7.0,mm
